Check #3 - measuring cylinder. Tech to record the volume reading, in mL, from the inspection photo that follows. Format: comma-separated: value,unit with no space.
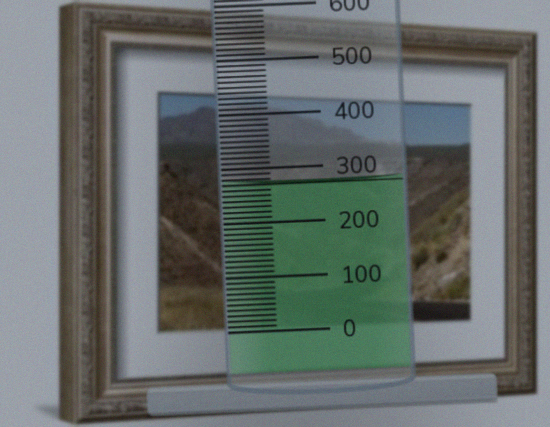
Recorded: 270,mL
